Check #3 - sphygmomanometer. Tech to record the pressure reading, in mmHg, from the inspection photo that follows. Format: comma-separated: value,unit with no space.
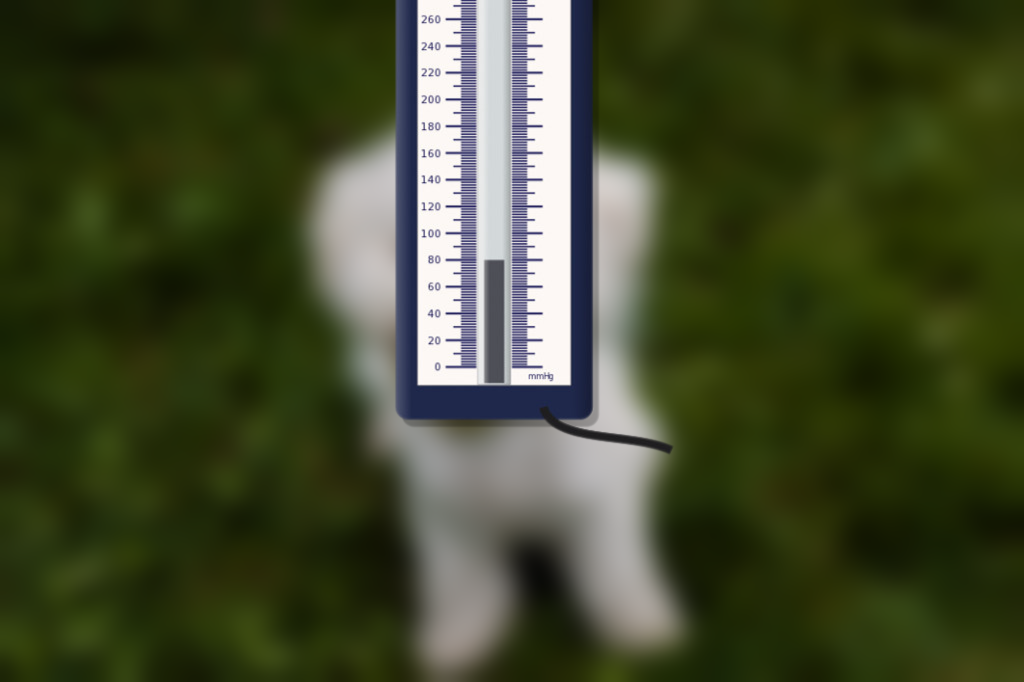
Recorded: 80,mmHg
